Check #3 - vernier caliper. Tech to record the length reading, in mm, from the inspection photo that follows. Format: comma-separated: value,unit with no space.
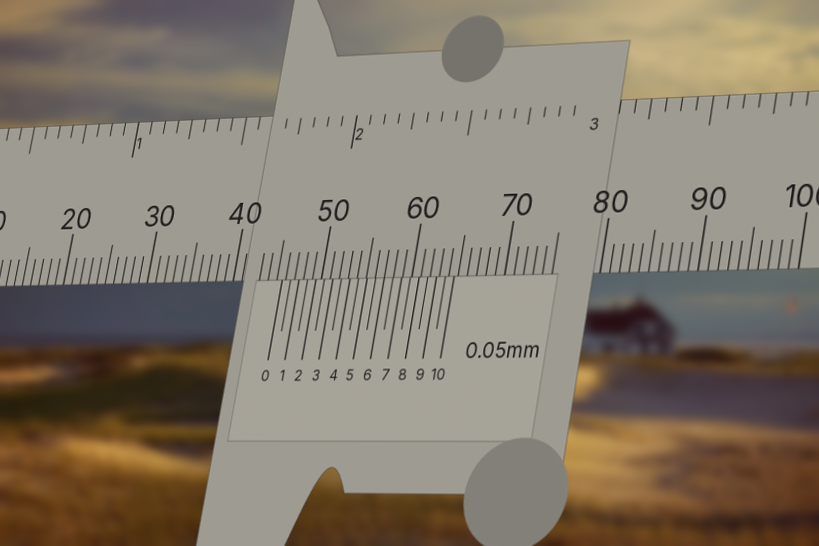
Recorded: 45.6,mm
